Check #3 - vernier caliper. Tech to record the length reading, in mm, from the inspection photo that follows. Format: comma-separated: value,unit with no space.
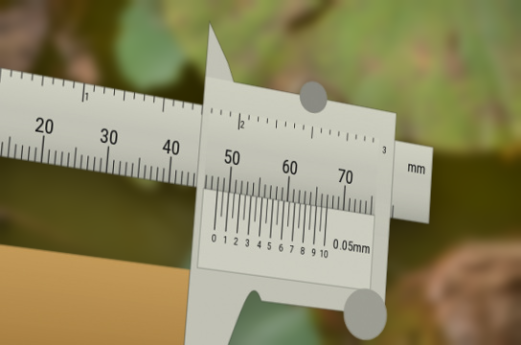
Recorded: 48.0,mm
